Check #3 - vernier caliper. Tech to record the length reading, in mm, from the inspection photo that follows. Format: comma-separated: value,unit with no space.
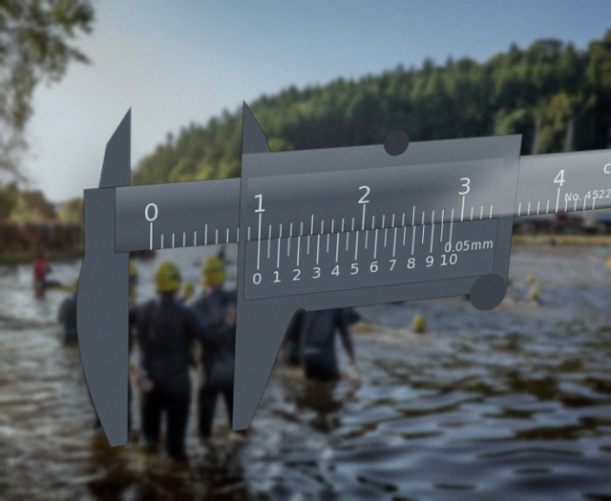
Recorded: 10.0,mm
